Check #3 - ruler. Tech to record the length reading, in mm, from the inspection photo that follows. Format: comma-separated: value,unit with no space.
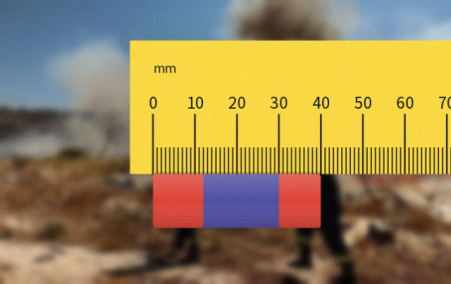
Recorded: 40,mm
